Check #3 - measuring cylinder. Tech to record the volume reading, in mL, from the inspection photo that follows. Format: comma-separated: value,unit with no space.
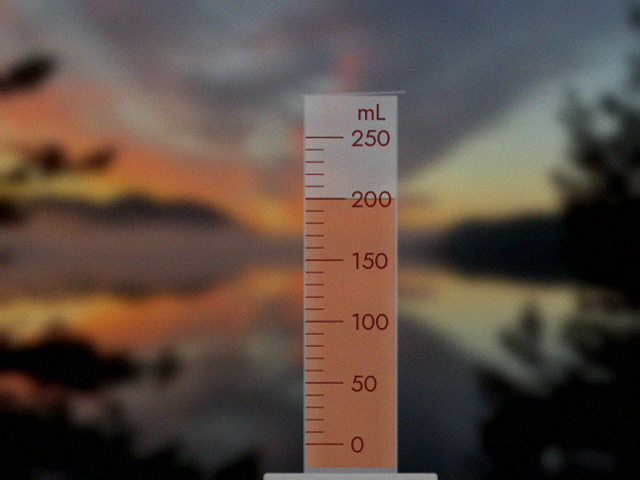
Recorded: 200,mL
